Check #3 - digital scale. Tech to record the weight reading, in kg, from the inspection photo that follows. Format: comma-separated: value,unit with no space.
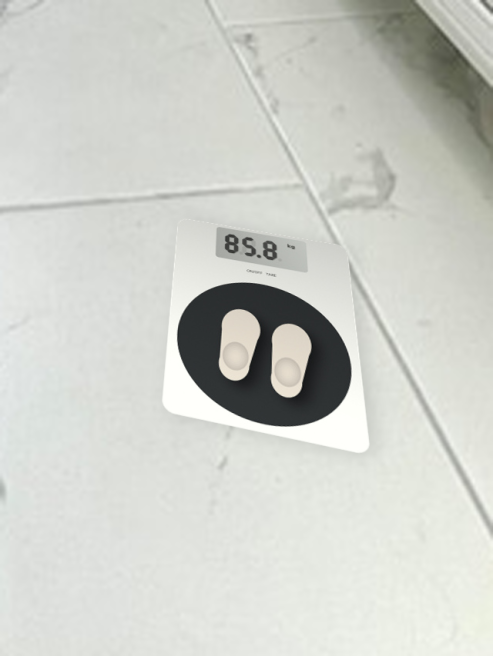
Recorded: 85.8,kg
